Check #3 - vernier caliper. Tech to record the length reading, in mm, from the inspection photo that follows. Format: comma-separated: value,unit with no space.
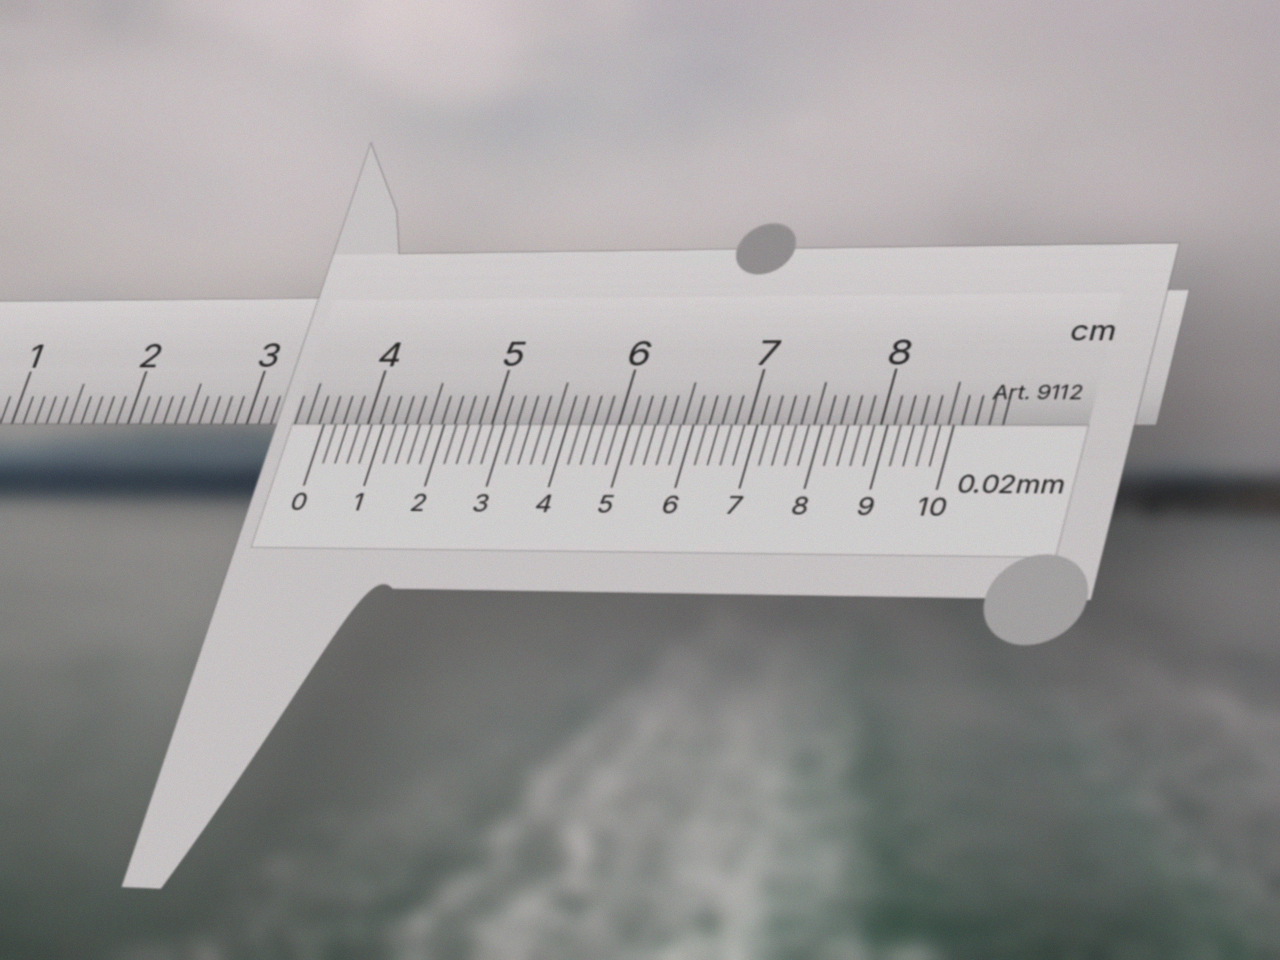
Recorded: 36.4,mm
